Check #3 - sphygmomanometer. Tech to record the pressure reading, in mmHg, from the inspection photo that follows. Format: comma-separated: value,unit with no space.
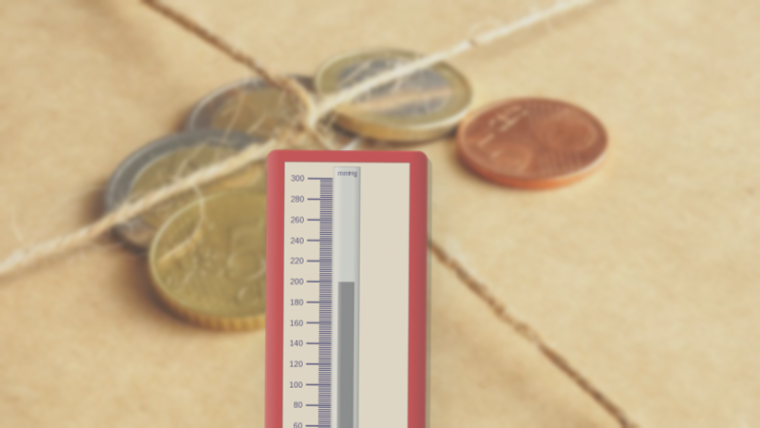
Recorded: 200,mmHg
